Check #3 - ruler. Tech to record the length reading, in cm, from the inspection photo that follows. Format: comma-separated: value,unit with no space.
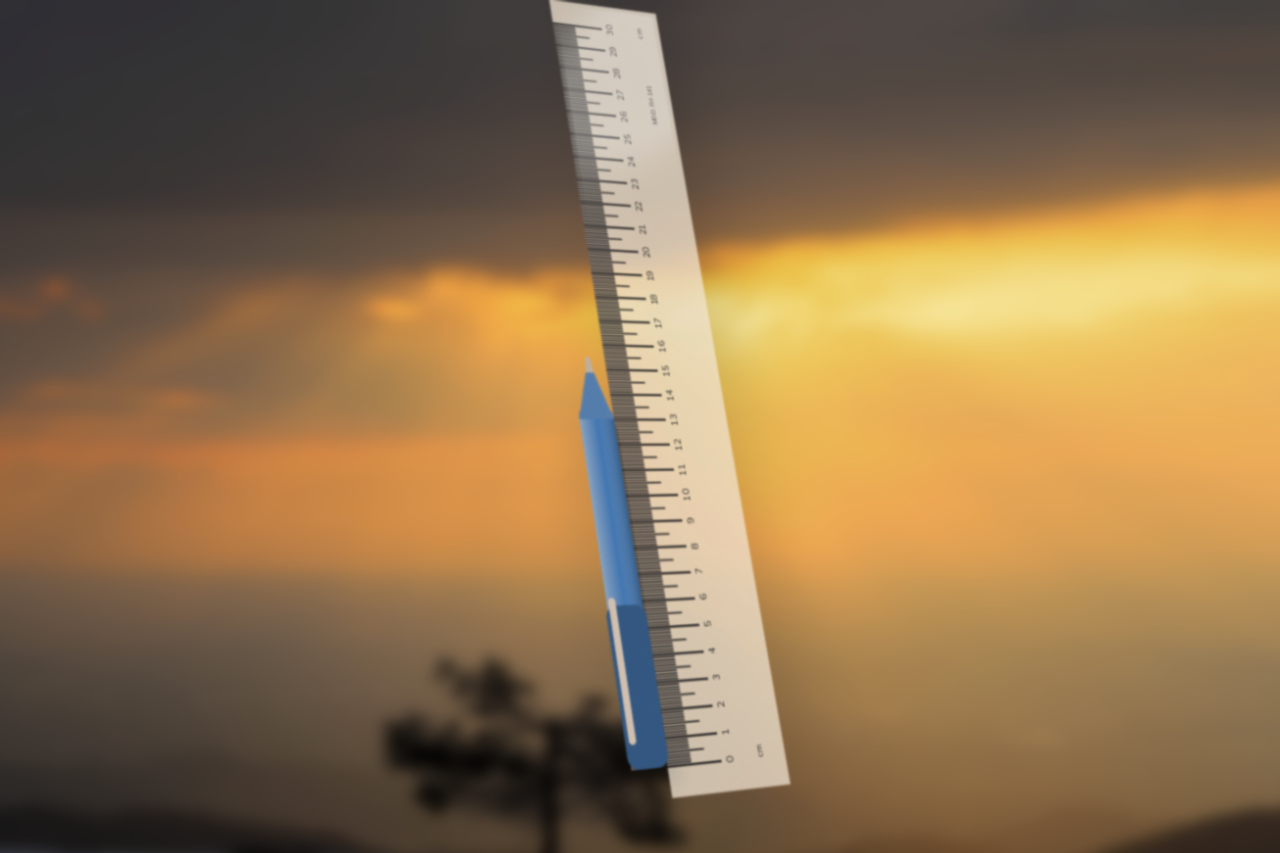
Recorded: 15.5,cm
